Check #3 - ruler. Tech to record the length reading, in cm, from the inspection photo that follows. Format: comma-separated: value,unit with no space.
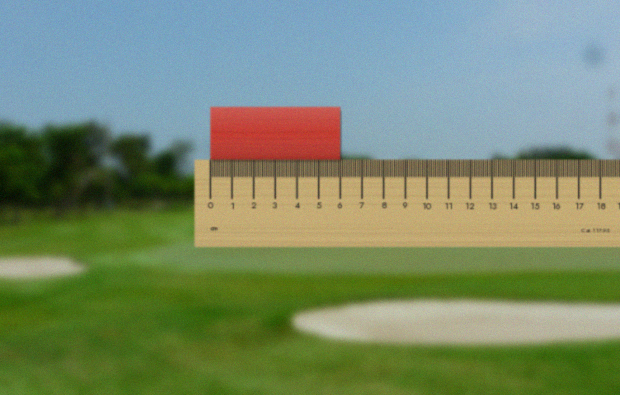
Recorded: 6,cm
